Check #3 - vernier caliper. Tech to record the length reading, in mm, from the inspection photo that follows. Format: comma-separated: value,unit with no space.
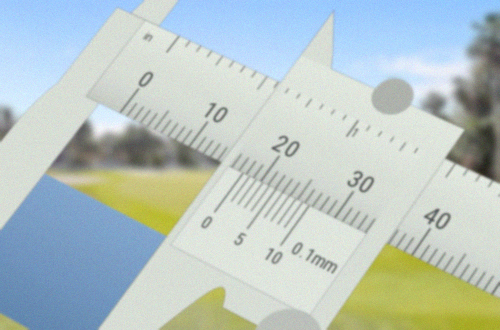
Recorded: 17.6,mm
